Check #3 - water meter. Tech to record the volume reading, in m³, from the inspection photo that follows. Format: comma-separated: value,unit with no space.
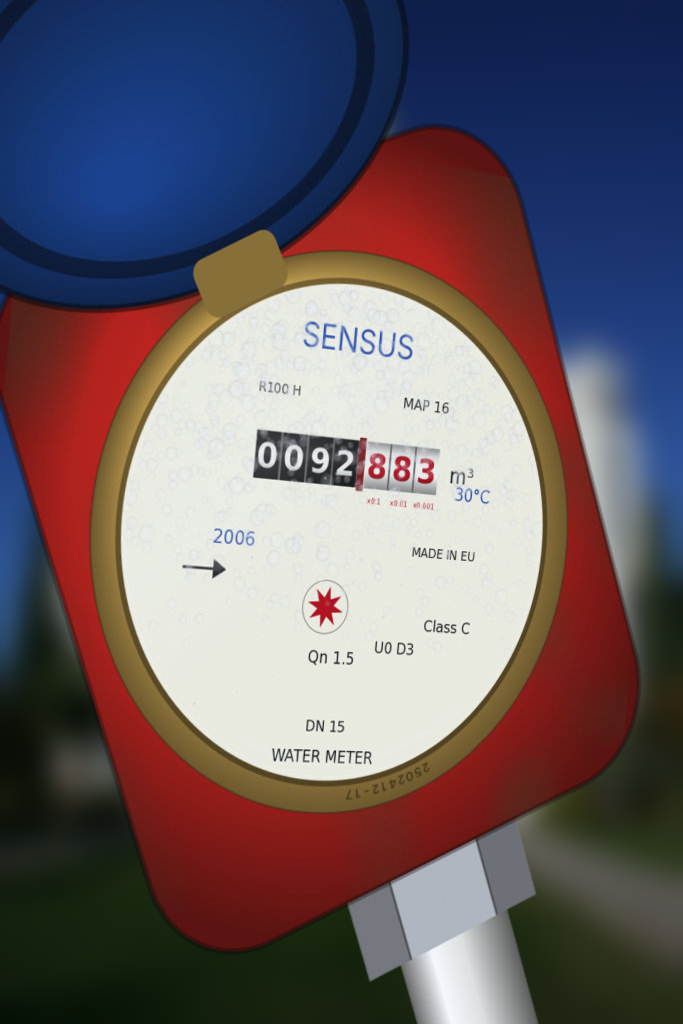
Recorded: 92.883,m³
